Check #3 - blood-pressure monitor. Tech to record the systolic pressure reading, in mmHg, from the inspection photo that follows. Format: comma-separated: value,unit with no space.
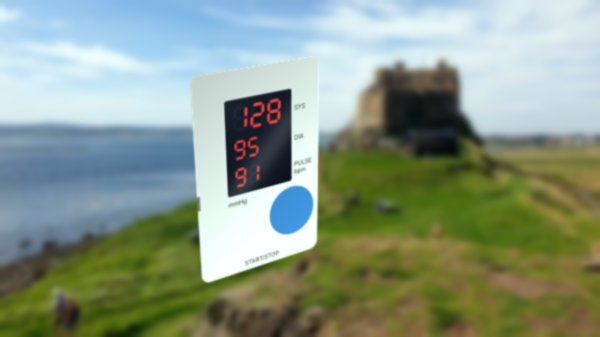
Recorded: 128,mmHg
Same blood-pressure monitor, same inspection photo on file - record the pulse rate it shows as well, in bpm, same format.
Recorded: 91,bpm
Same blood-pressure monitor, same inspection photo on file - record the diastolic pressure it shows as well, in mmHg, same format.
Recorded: 95,mmHg
